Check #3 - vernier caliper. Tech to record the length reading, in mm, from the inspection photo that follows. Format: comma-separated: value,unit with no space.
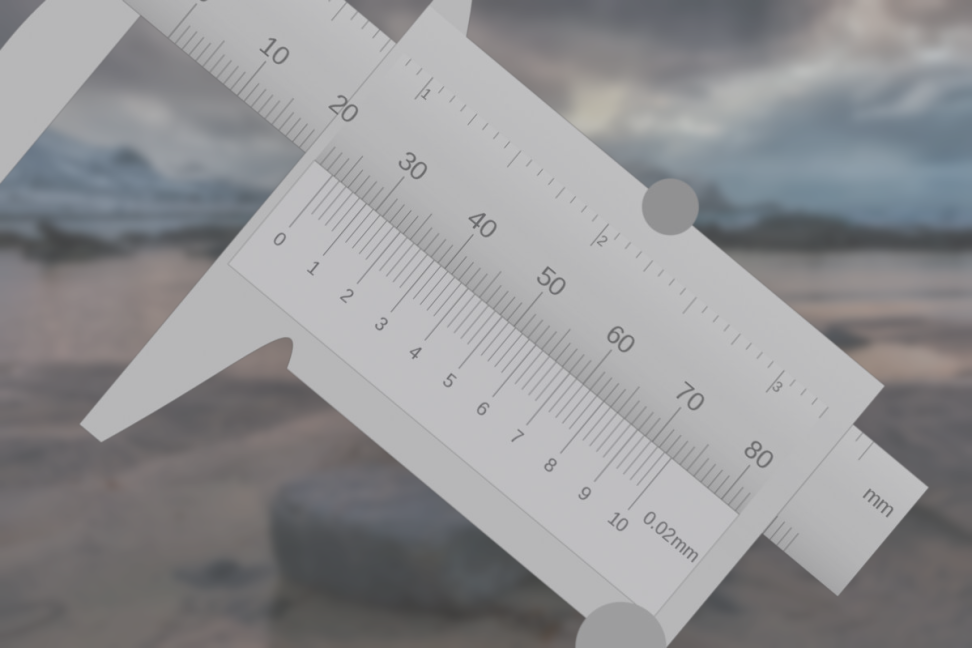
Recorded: 23.8,mm
